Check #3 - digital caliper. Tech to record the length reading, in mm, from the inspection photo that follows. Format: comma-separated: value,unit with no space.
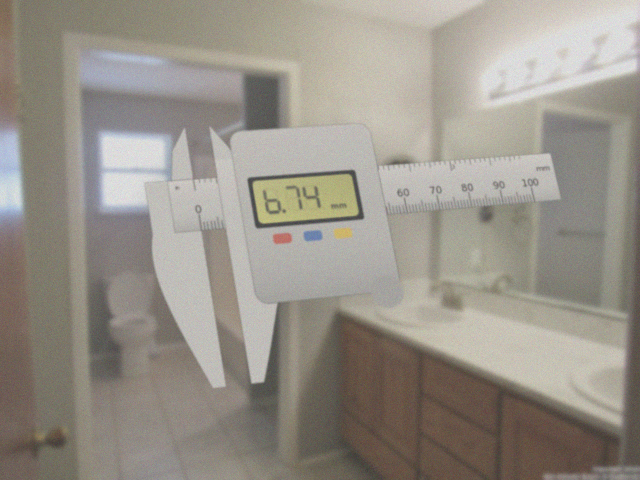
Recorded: 6.74,mm
